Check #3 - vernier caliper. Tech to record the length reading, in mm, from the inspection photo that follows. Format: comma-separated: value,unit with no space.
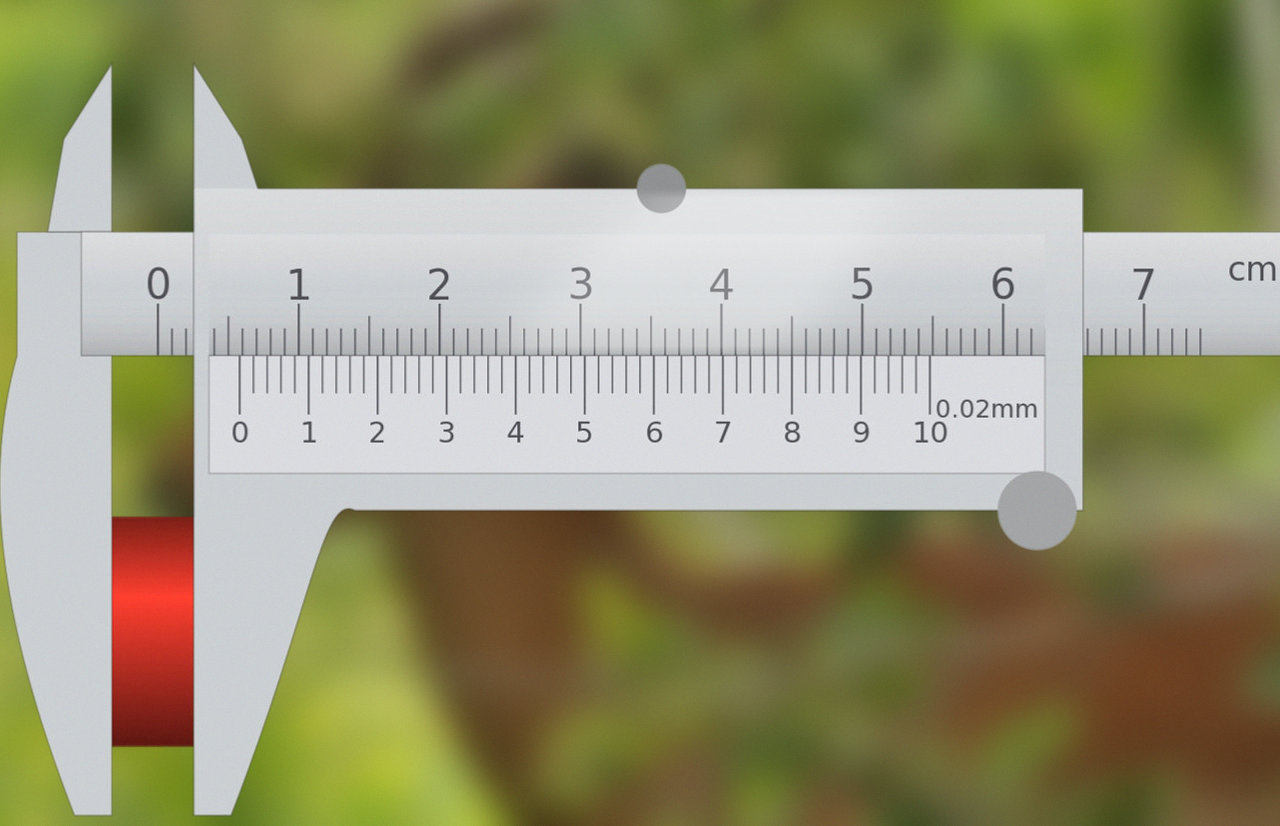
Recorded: 5.8,mm
